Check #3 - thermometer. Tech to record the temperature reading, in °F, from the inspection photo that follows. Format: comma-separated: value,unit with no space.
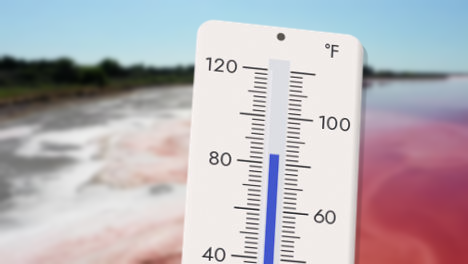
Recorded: 84,°F
